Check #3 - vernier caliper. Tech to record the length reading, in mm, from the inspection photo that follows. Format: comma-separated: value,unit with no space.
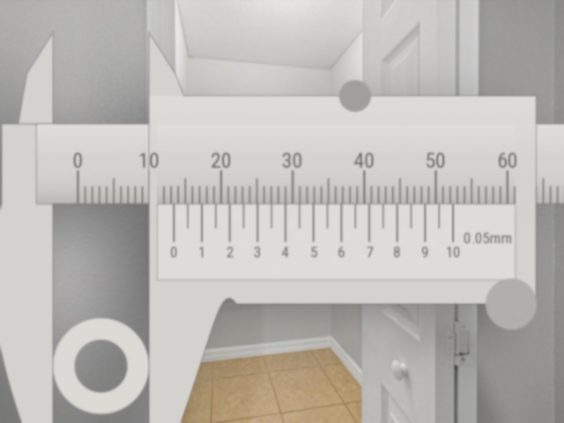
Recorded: 13.4,mm
